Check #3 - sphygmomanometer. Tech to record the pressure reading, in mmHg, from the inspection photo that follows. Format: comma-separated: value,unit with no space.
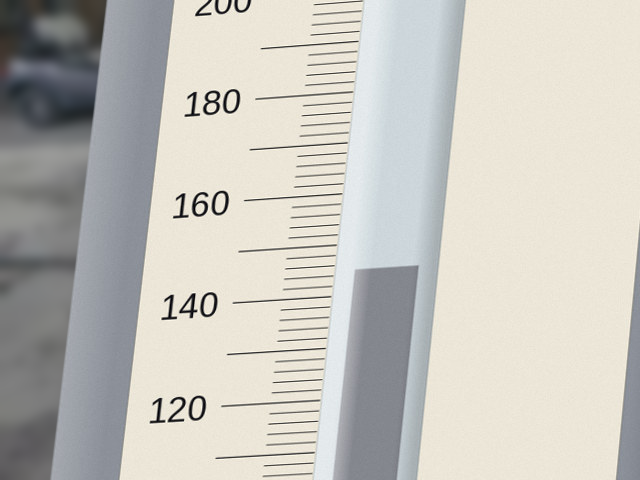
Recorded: 145,mmHg
